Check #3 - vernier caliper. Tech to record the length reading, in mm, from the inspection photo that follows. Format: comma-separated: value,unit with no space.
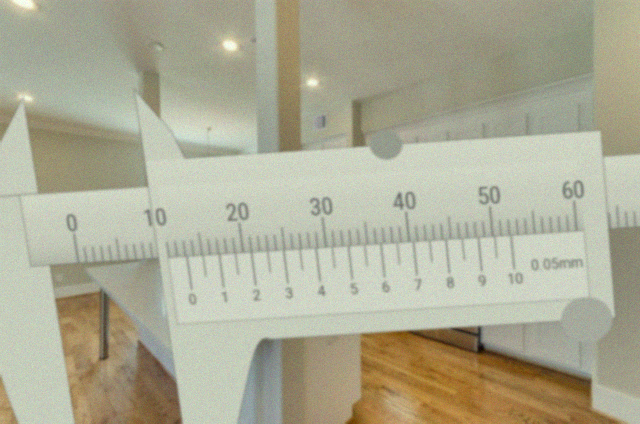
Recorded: 13.2,mm
